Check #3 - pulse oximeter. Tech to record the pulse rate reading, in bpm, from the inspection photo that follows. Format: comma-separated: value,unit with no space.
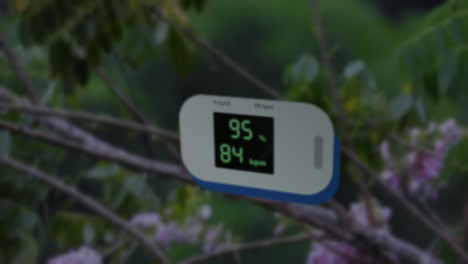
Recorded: 84,bpm
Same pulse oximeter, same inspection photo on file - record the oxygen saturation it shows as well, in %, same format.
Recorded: 95,%
